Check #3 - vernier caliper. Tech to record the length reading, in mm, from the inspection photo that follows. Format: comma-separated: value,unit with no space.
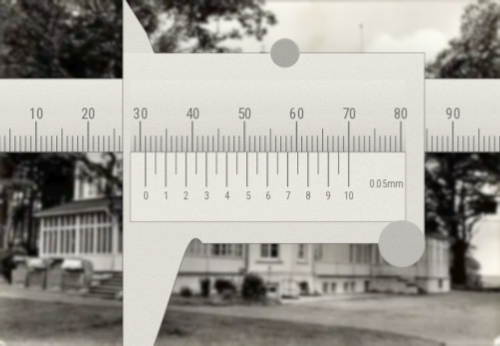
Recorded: 31.0,mm
